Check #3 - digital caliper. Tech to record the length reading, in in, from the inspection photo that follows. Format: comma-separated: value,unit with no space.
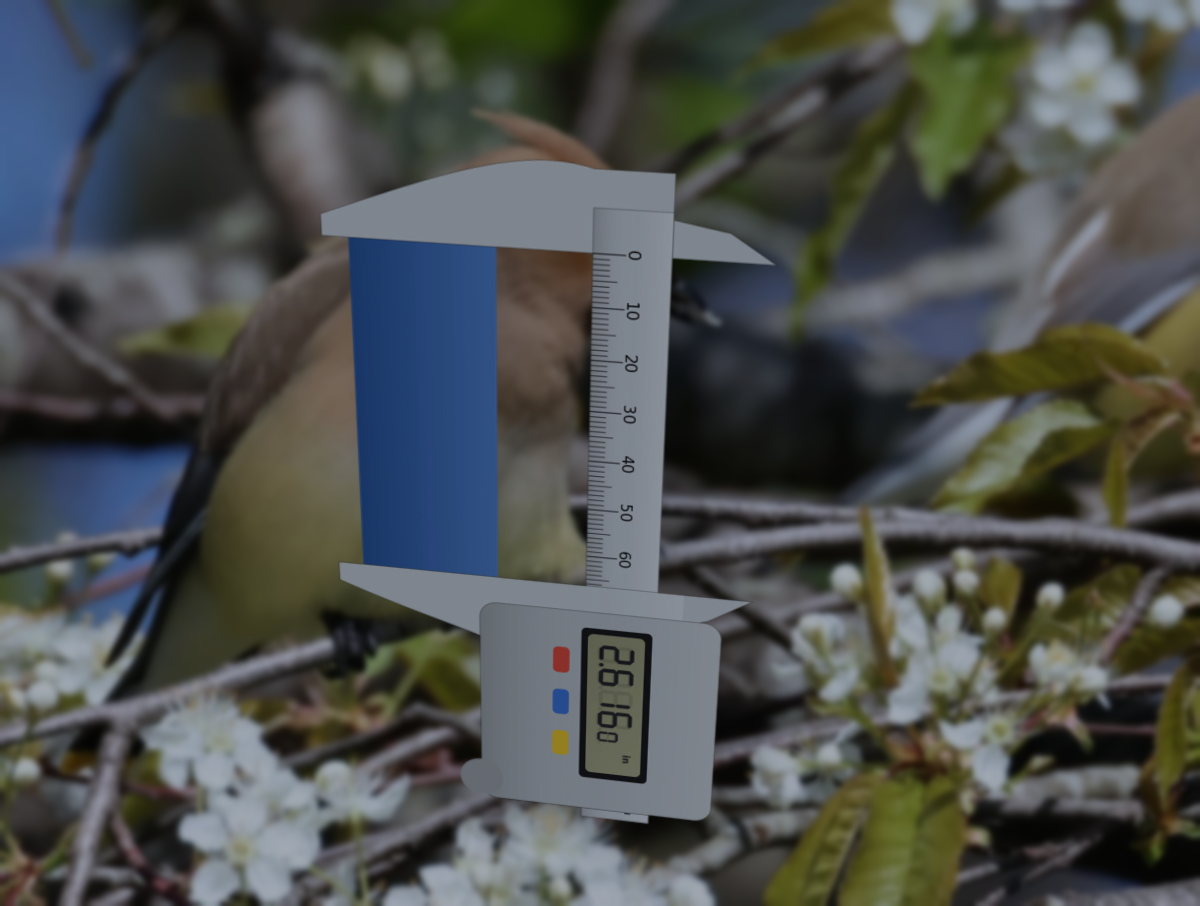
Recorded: 2.6160,in
